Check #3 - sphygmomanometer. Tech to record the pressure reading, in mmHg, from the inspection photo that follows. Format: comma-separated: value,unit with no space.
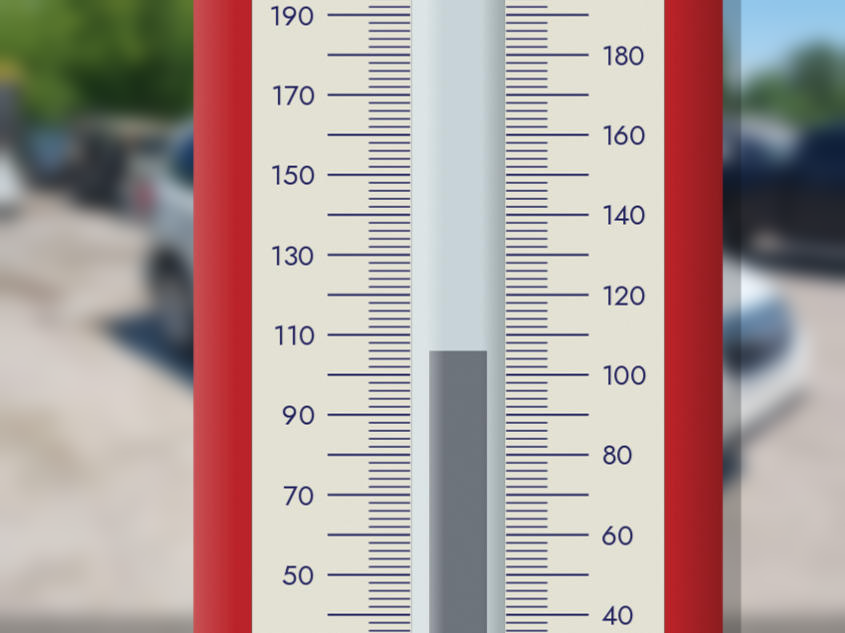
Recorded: 106,mmHg
